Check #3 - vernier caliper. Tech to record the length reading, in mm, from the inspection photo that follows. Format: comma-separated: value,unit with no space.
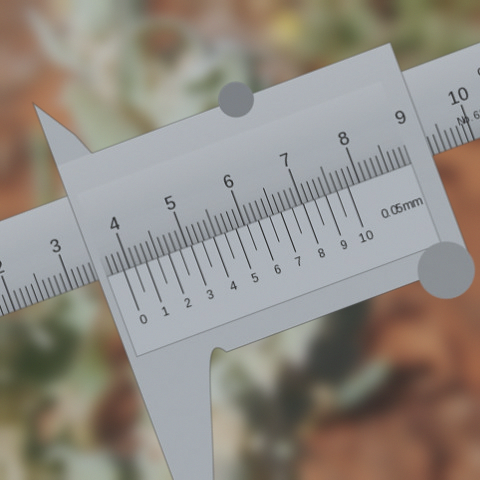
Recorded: 39.0,mm
